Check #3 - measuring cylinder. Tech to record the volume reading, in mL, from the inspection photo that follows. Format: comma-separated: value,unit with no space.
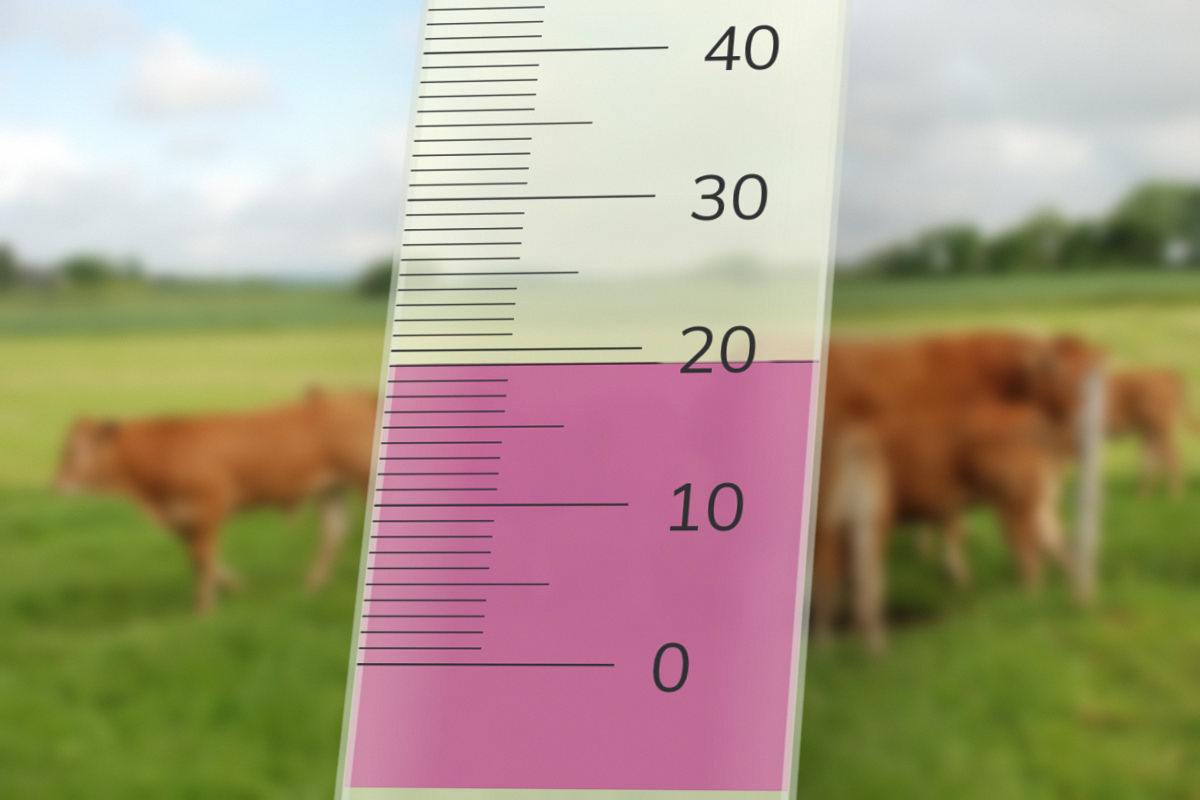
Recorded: 19,mL
